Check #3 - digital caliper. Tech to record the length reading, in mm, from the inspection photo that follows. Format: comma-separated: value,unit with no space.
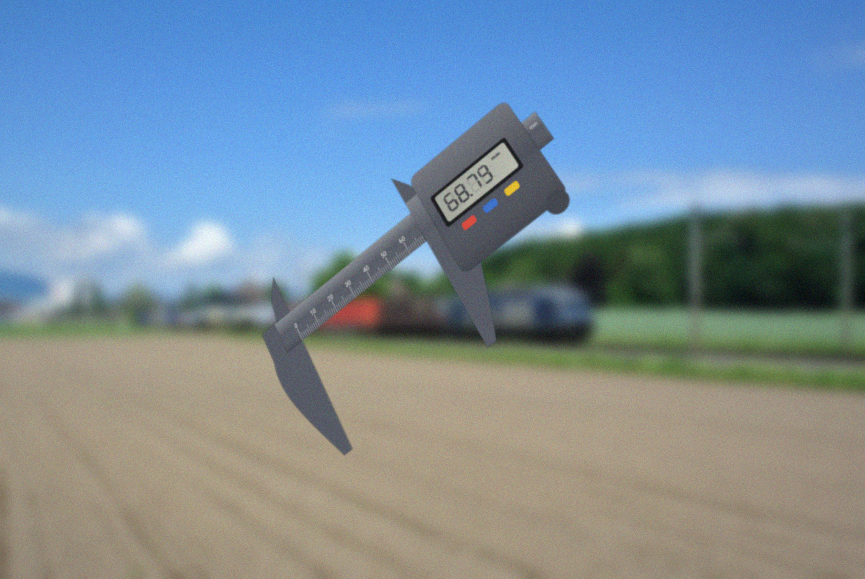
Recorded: 68.79,mm
